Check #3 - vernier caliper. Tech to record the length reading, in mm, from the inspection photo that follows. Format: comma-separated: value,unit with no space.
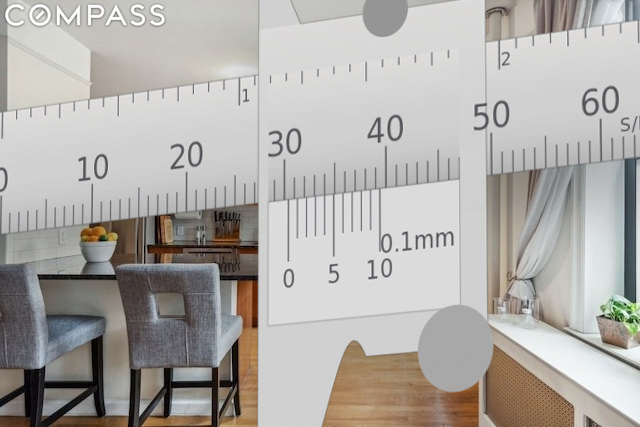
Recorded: 30.4,mm
